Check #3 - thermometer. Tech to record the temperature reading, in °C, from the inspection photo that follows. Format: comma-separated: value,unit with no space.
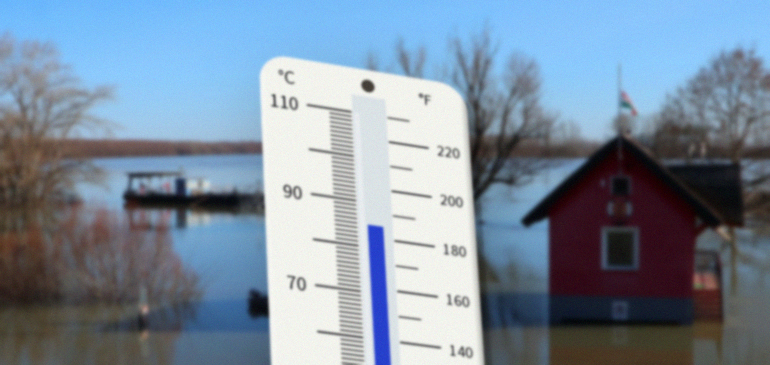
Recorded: 85,°C
